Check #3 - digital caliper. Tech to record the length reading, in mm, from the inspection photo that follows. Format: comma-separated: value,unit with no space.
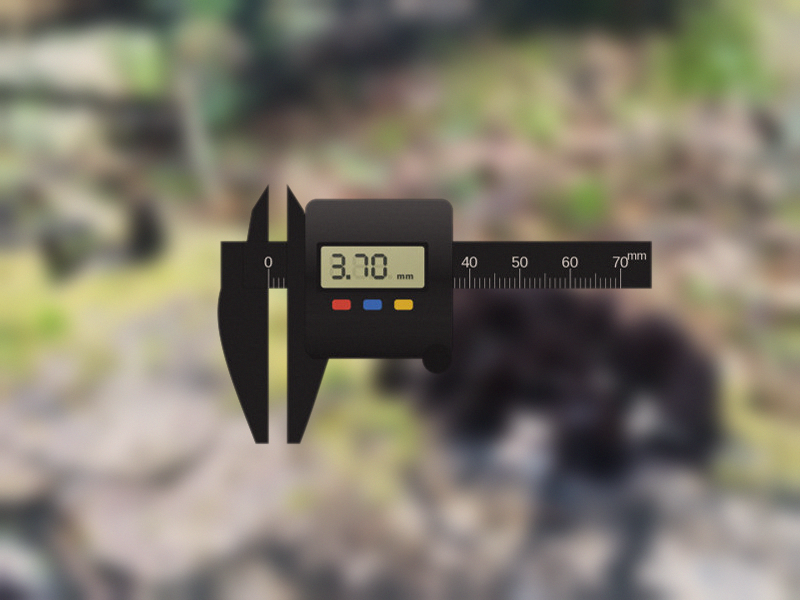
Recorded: 3.70,mm
